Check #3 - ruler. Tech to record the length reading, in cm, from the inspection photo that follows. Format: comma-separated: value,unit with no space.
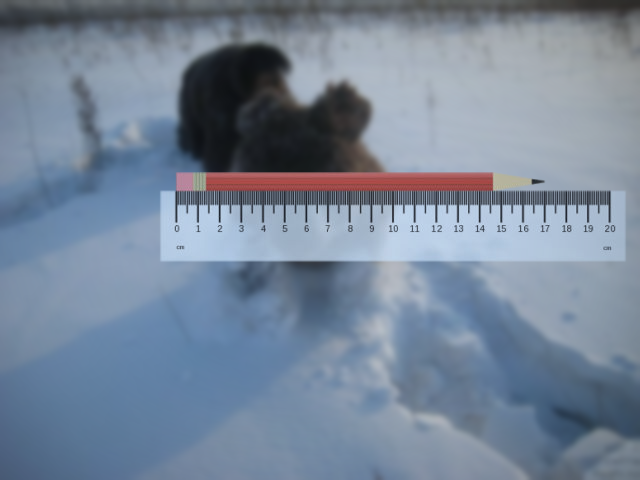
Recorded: 17,cm
